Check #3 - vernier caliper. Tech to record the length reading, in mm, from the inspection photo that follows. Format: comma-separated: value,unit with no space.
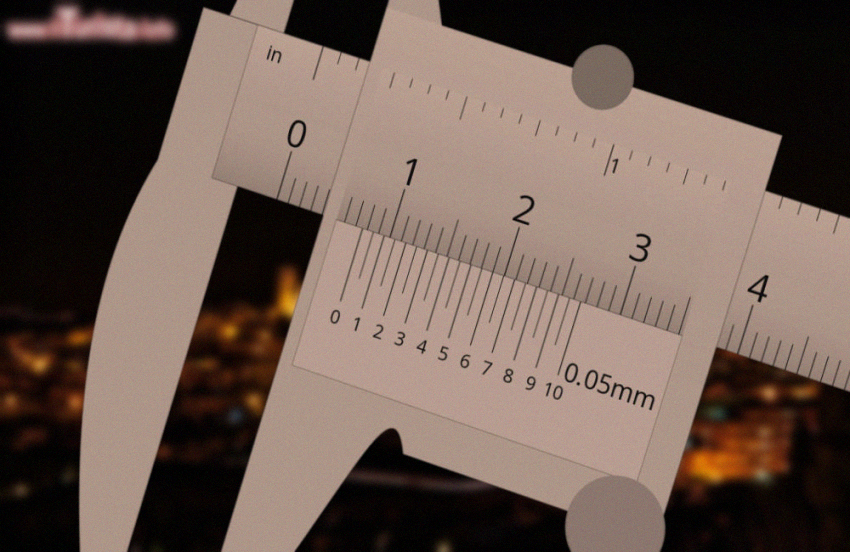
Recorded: 7.6,mm
